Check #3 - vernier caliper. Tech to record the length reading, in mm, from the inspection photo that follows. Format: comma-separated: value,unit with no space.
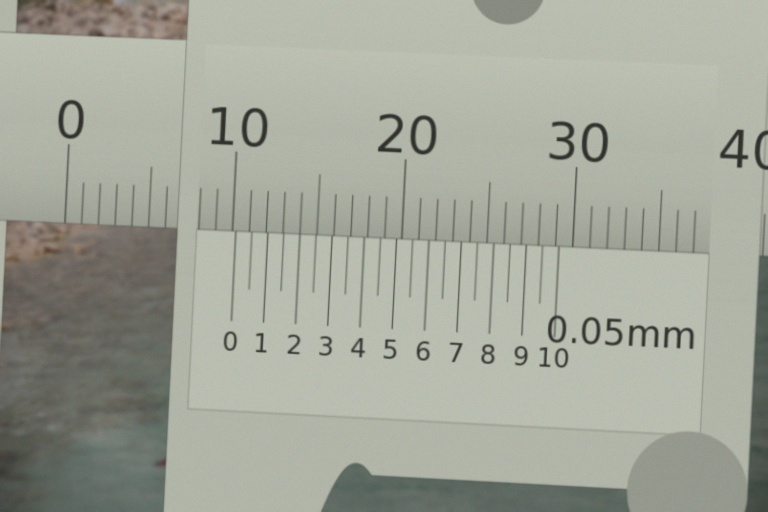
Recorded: 10.2,mm
